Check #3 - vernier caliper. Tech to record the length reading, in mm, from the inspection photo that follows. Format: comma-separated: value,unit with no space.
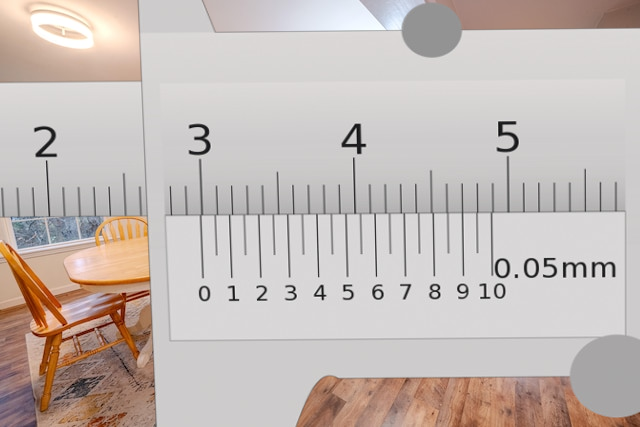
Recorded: 29.9,mm
